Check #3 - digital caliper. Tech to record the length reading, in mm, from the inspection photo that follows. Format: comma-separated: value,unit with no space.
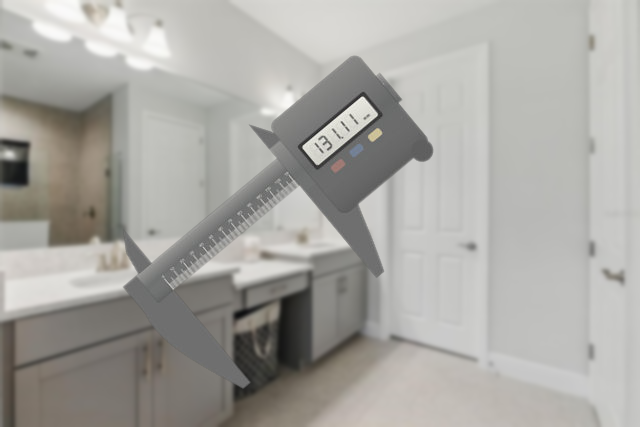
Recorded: 131.11,mm
